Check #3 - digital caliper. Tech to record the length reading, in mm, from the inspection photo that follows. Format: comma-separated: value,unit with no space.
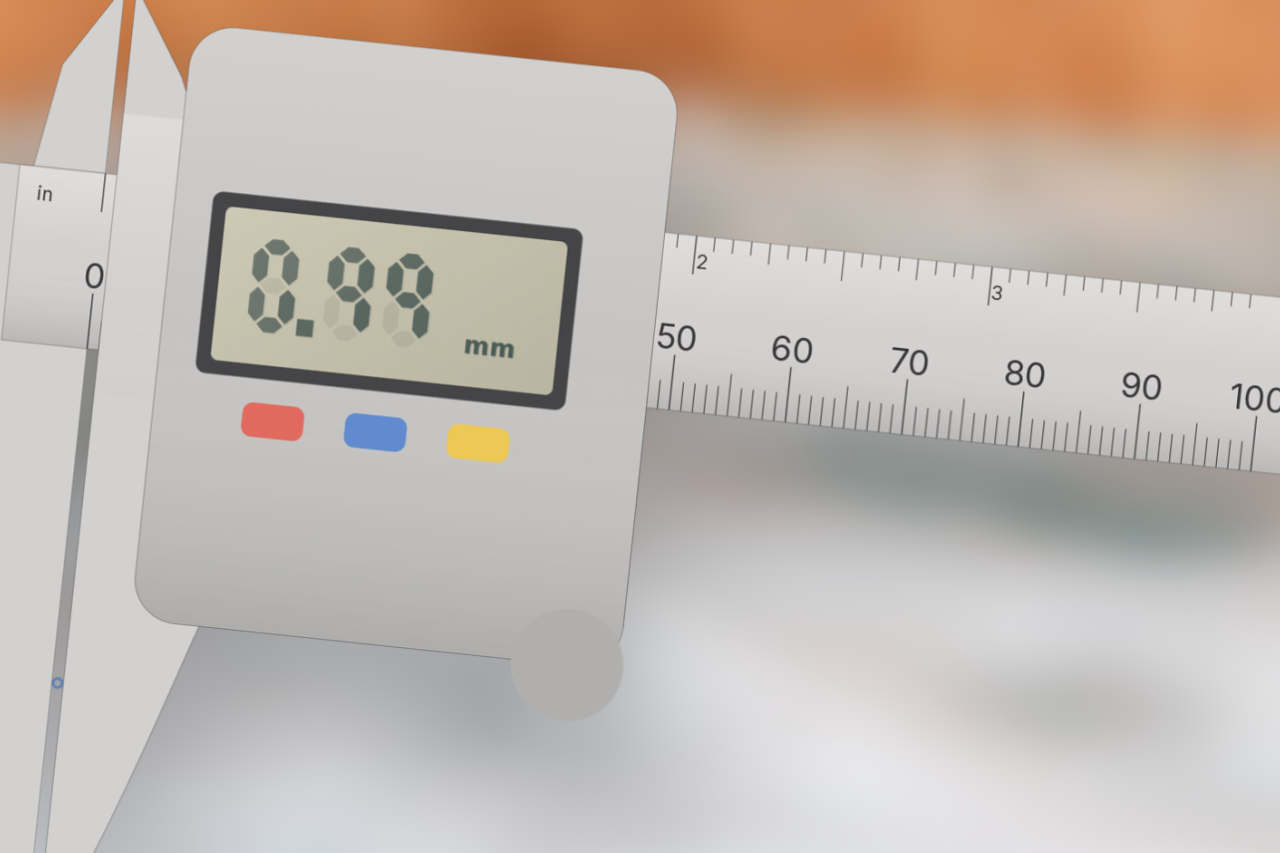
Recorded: 0.99,mm
